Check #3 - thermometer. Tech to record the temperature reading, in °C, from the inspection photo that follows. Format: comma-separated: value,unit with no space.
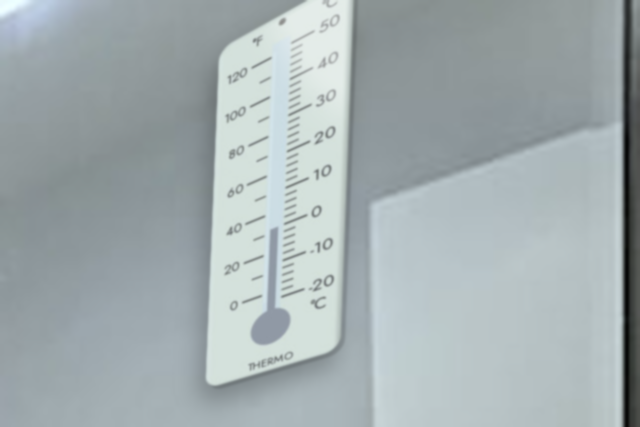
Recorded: 0,°C
